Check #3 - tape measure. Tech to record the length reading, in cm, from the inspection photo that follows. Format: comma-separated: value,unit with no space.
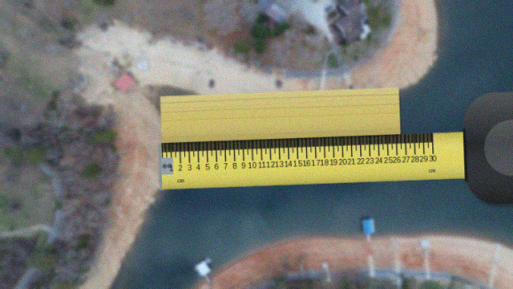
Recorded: 26.5,cm
